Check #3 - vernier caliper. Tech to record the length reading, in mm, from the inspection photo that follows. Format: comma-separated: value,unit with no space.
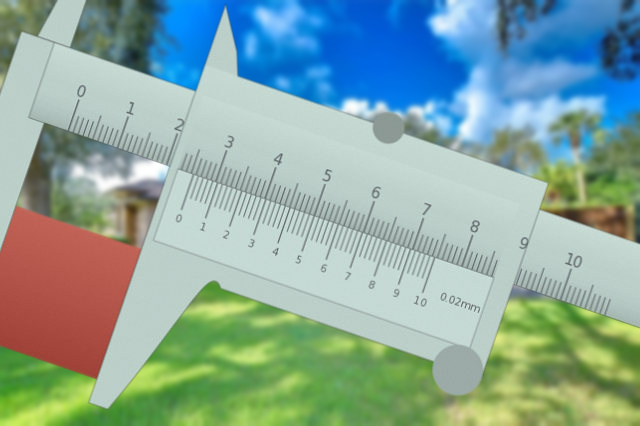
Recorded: 25.5,mm
